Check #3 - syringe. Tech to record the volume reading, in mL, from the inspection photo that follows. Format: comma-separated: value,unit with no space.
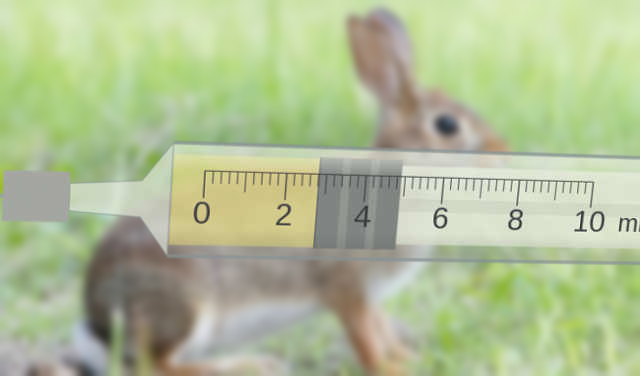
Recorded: 2.8,mL
